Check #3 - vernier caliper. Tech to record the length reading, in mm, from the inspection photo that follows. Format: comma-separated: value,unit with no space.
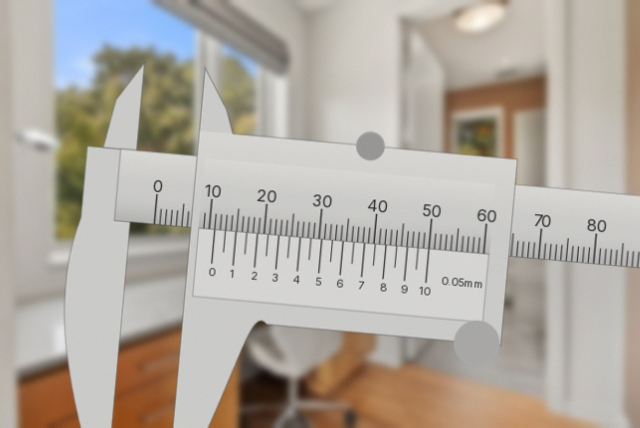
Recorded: 11.0,mm
